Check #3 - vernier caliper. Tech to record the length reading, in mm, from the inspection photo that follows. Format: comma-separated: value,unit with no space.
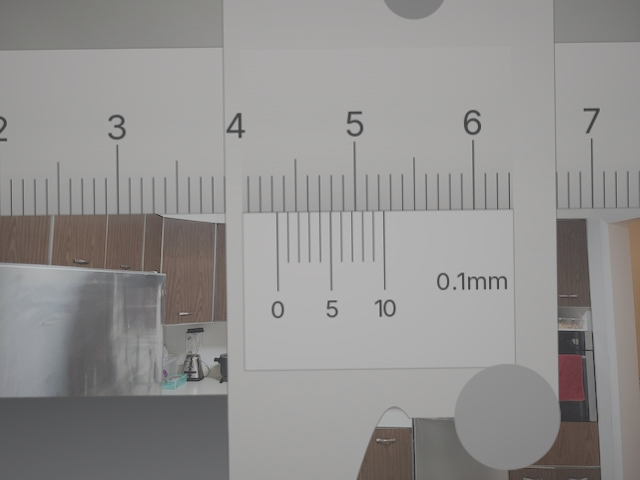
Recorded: 43.4,mm
